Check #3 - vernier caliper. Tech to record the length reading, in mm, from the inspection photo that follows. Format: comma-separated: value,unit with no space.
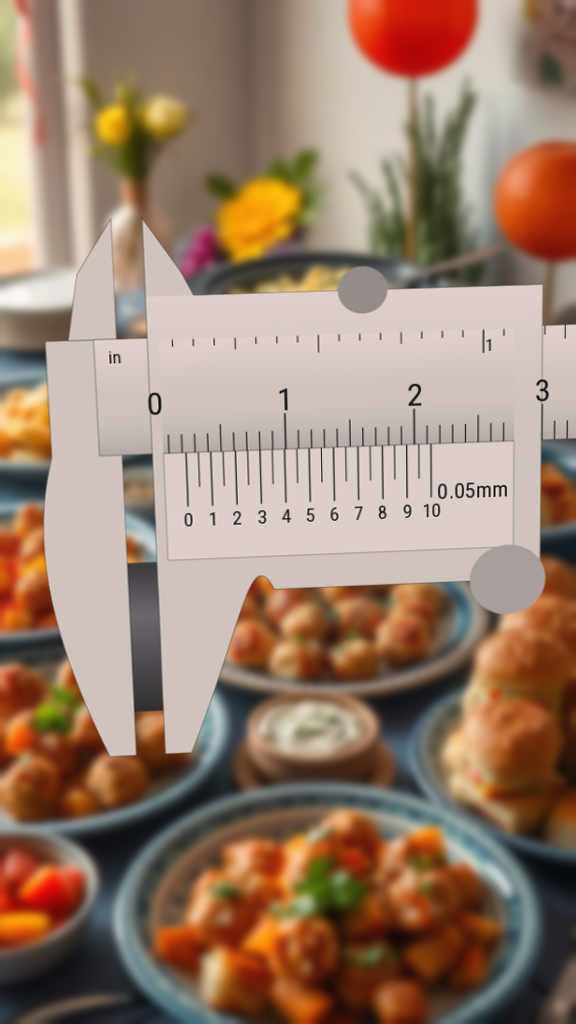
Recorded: 2.3,mm
